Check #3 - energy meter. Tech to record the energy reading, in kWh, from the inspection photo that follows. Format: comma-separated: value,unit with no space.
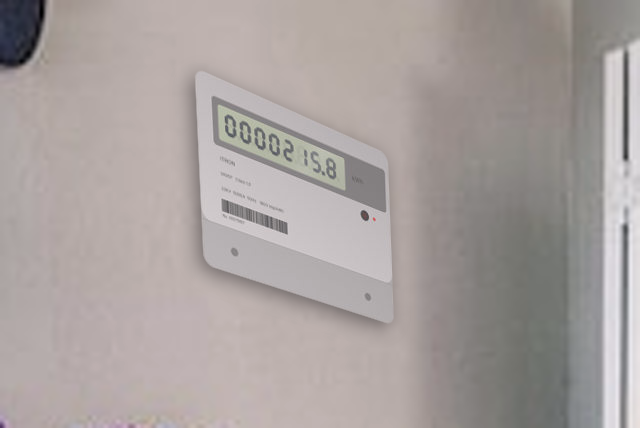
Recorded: 215.8,kWh
